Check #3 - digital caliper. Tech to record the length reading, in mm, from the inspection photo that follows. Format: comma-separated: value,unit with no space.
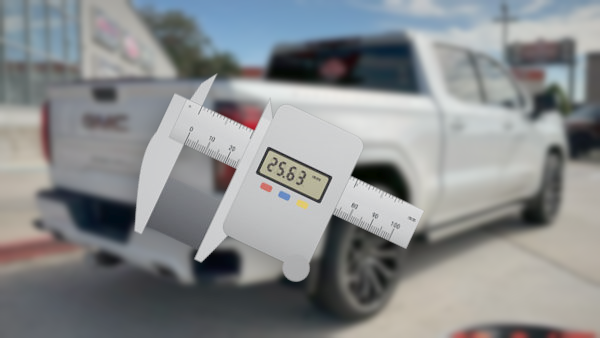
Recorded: 25.63,mm
